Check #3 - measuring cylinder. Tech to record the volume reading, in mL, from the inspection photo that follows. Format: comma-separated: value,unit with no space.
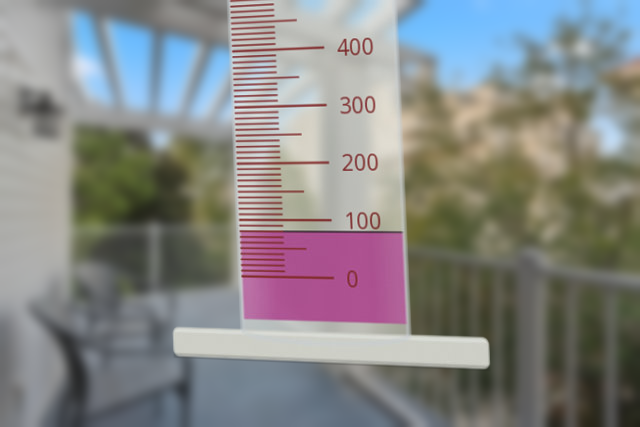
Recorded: 80,mL
